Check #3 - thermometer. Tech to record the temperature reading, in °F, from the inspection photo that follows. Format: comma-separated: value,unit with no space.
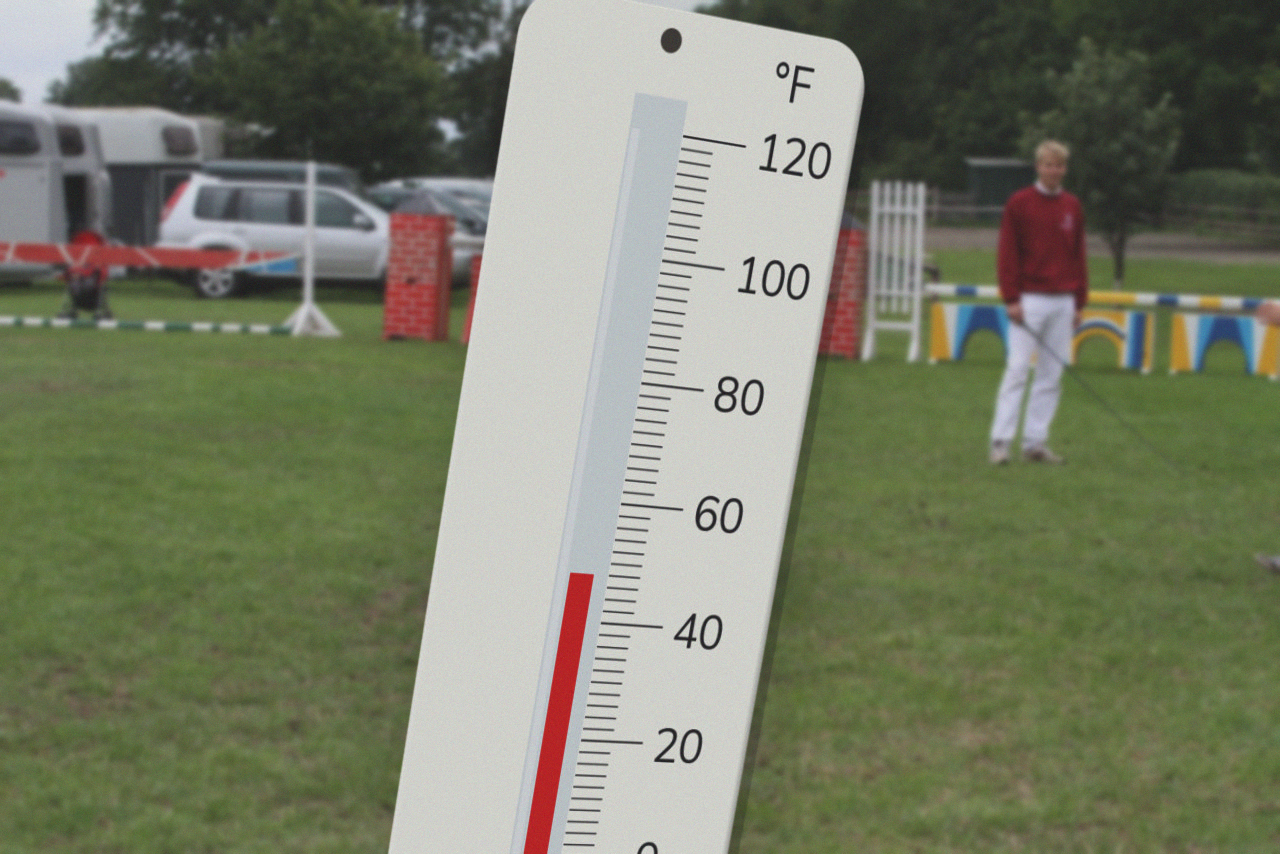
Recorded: 48,°F
